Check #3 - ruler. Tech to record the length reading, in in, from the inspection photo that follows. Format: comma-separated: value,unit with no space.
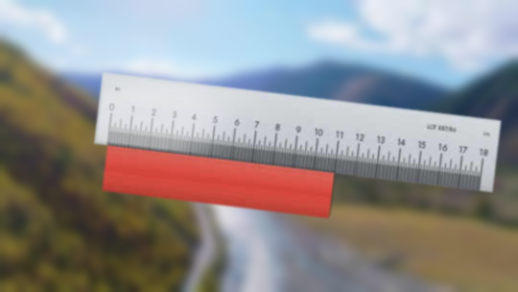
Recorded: 11,in
